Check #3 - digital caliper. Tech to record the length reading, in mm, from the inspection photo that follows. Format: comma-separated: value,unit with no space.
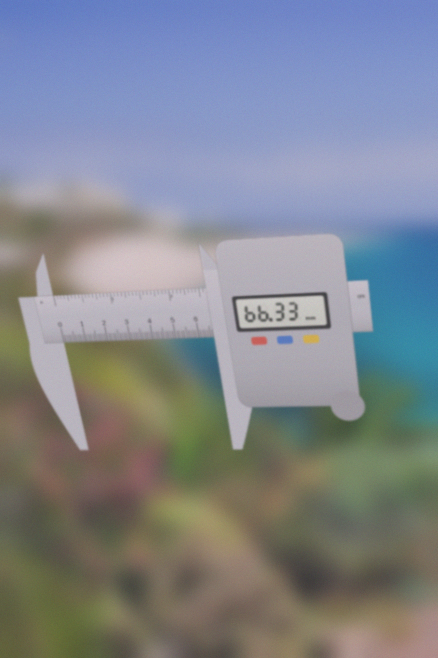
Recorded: 66.33,mm
